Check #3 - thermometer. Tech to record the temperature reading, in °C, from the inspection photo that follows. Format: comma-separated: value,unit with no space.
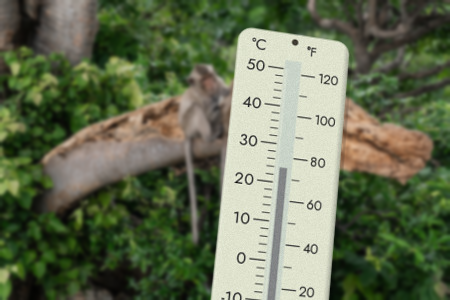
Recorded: 24,°C
